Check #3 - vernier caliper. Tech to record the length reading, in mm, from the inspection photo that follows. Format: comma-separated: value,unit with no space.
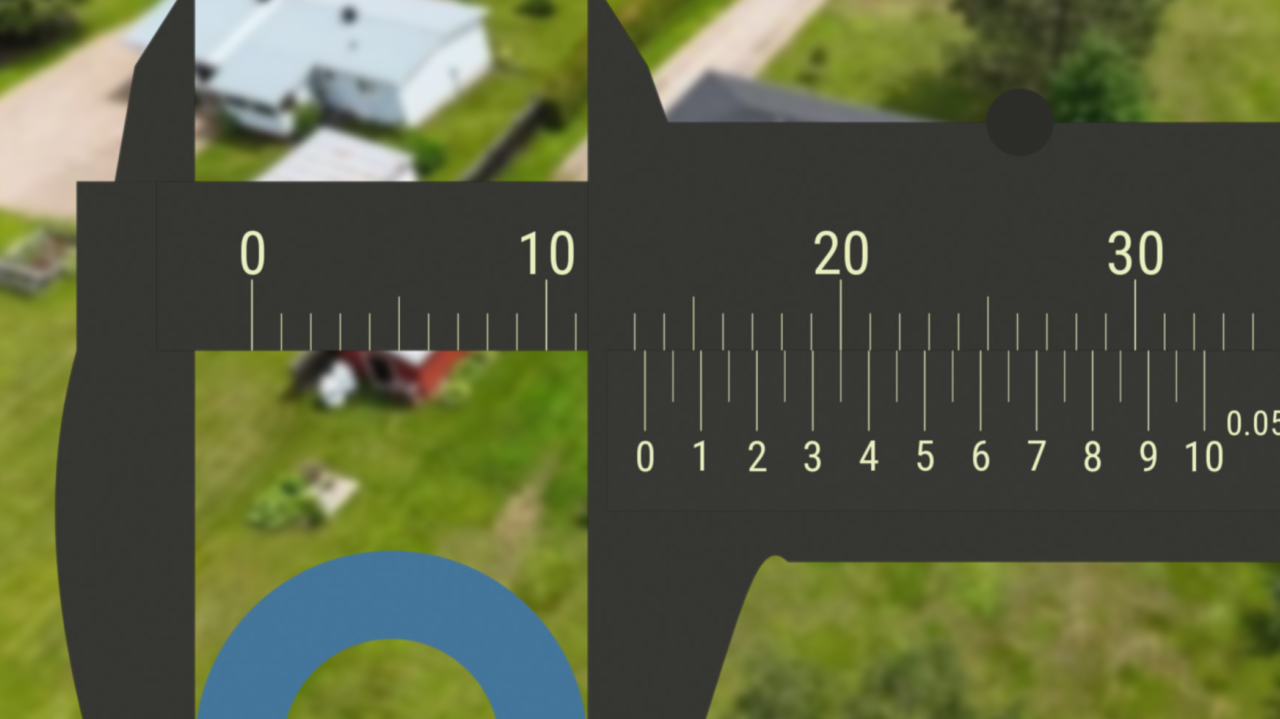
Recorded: 13.35,mm
